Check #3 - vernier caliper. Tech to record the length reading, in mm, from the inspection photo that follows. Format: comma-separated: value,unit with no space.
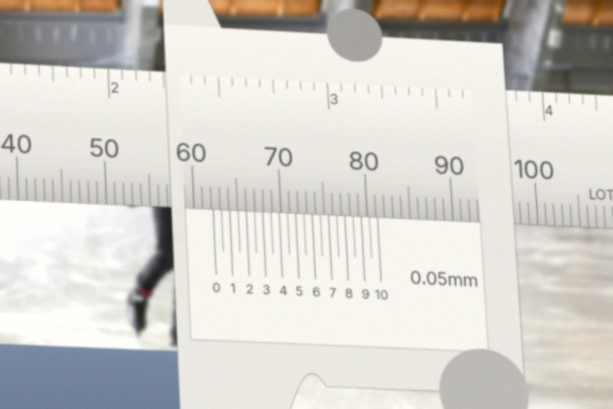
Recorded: 62.2,mm
